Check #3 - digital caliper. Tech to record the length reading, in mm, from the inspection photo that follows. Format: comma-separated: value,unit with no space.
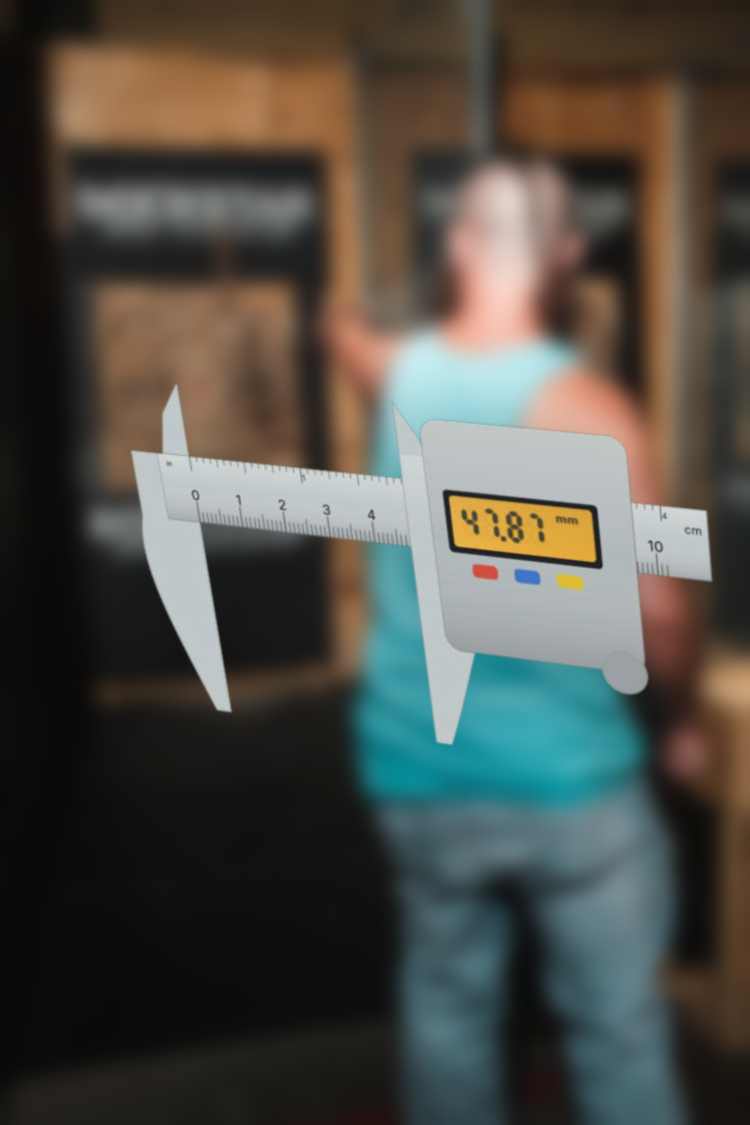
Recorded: 47.87,mm
